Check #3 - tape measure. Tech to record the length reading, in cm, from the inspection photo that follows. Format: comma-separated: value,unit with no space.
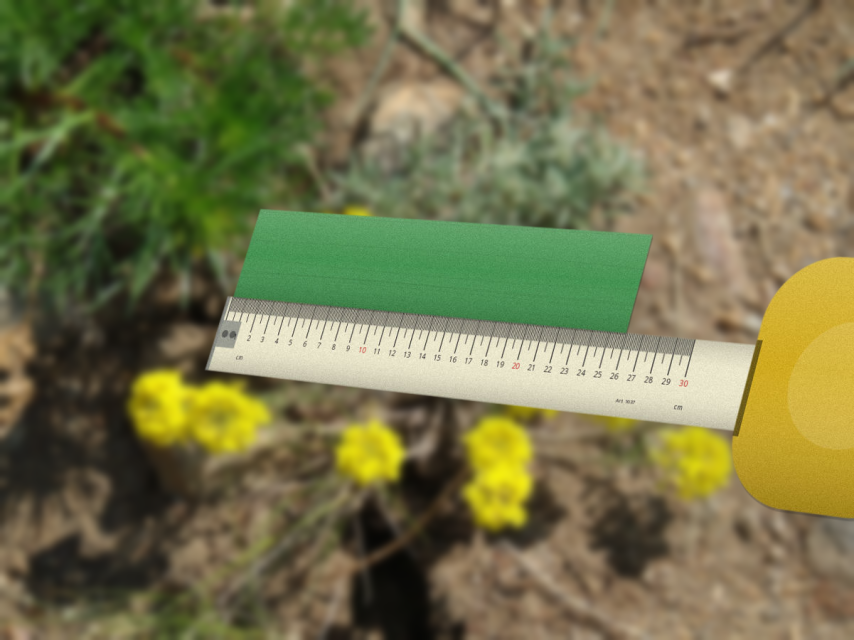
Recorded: 26,cm
